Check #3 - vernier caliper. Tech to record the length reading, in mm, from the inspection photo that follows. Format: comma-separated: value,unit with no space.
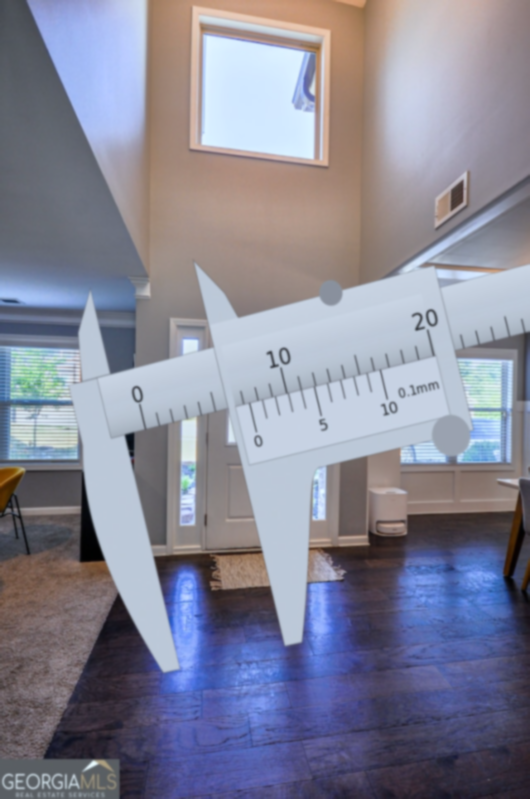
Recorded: 7.4,mm
